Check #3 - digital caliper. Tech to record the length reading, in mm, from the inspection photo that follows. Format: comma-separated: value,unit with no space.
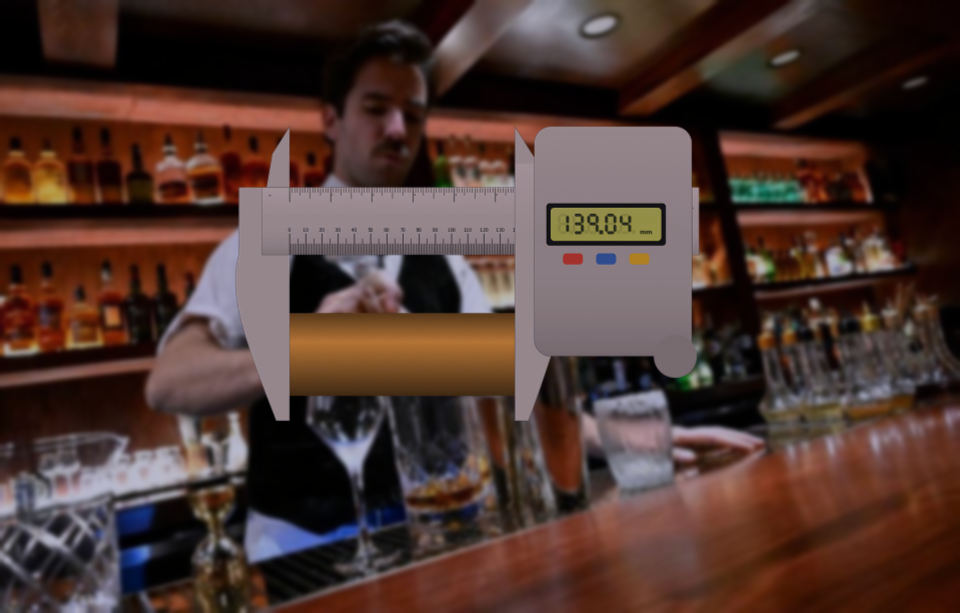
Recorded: 139.04,mm
